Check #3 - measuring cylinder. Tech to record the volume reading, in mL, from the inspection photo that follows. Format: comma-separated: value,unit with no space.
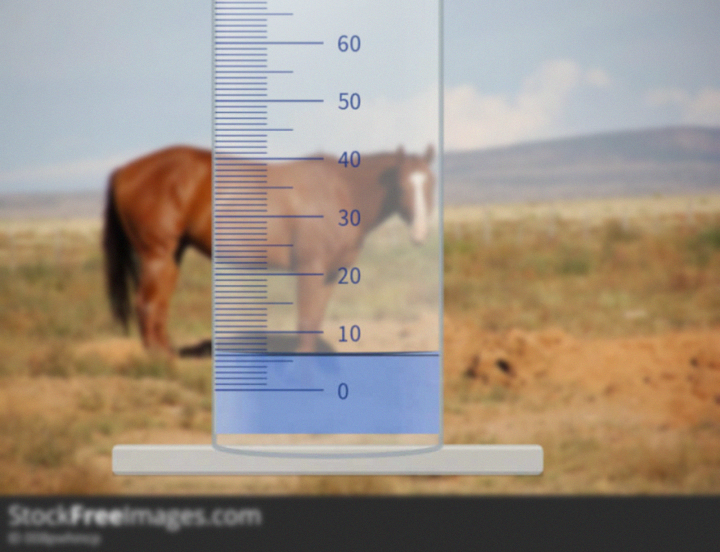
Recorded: 6,mL
